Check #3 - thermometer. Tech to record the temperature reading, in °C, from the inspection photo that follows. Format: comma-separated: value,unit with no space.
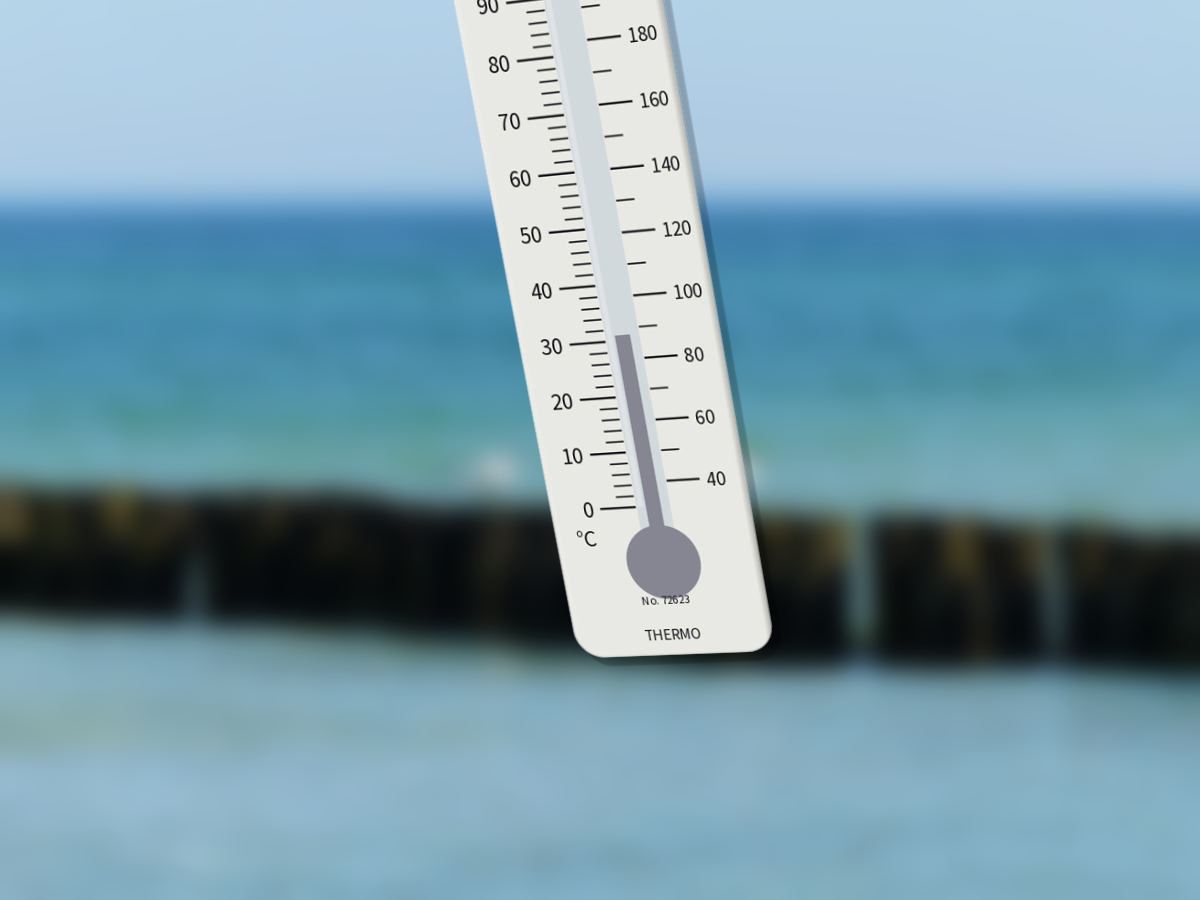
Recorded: 31,°C
